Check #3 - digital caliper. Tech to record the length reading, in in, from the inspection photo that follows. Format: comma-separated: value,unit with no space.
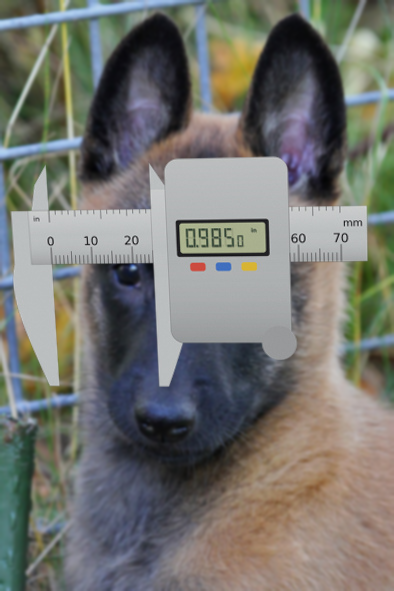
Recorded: 0.9850,in
